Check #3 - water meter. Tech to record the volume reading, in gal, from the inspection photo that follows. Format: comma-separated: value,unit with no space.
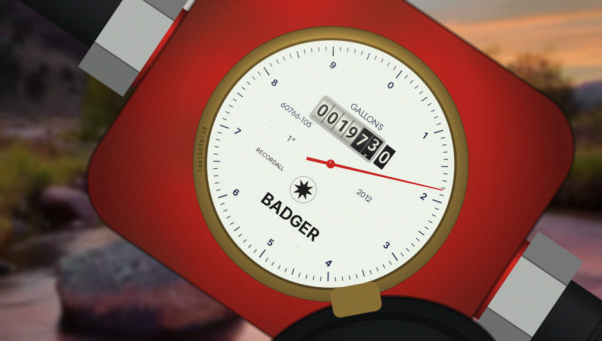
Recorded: 19731.8,gal
